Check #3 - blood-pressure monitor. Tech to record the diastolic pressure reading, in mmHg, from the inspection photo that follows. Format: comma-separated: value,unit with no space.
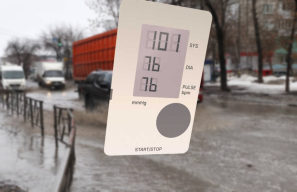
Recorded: 76,mmHg
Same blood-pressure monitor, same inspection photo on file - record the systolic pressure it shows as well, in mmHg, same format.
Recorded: 101,mmHg
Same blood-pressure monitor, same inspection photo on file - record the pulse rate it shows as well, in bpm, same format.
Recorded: 76,bpm
